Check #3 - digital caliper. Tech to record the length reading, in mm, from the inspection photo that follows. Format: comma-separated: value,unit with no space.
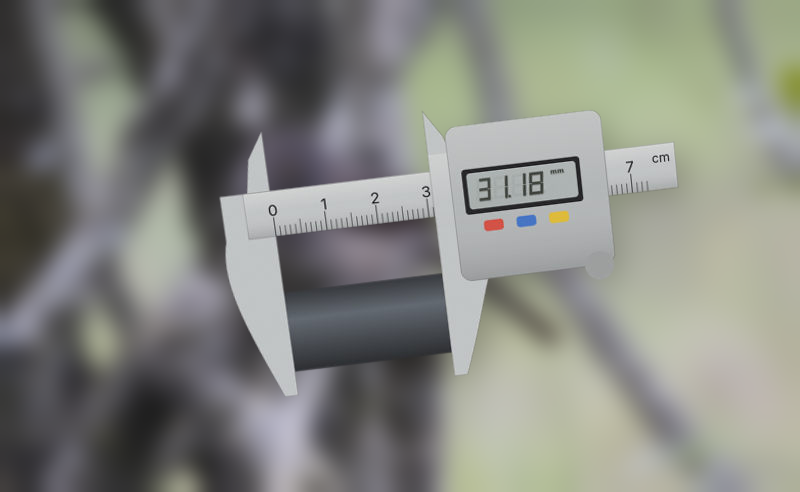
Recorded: 31.18,mm
